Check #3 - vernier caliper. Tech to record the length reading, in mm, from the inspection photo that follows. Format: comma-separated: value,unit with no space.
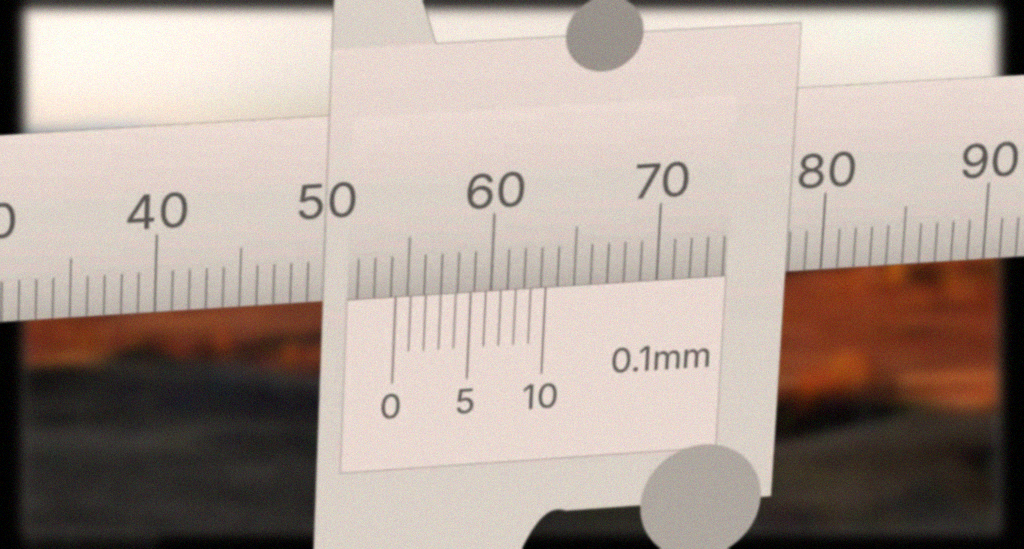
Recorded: 54.3,mm
